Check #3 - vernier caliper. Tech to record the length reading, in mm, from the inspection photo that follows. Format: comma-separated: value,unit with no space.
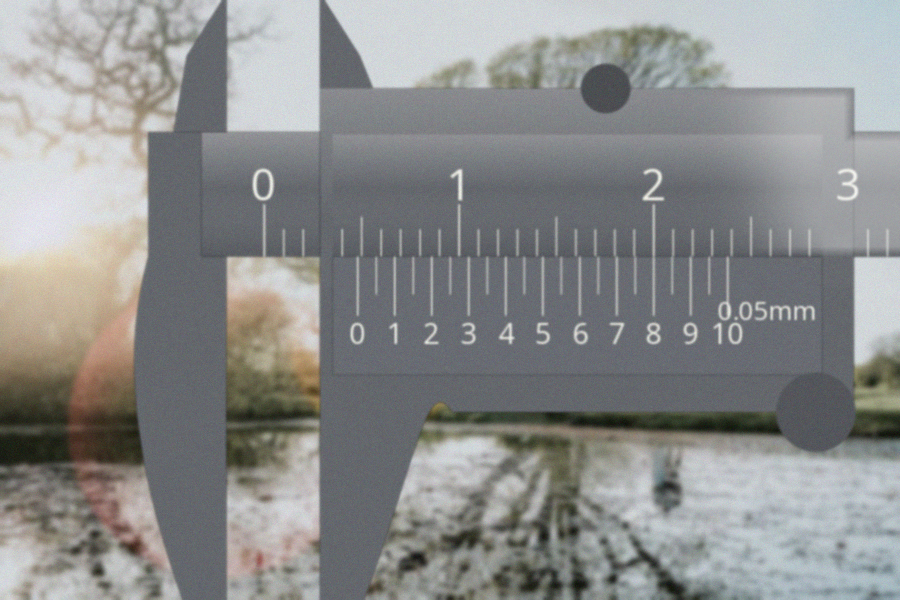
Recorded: 4.8,mm
